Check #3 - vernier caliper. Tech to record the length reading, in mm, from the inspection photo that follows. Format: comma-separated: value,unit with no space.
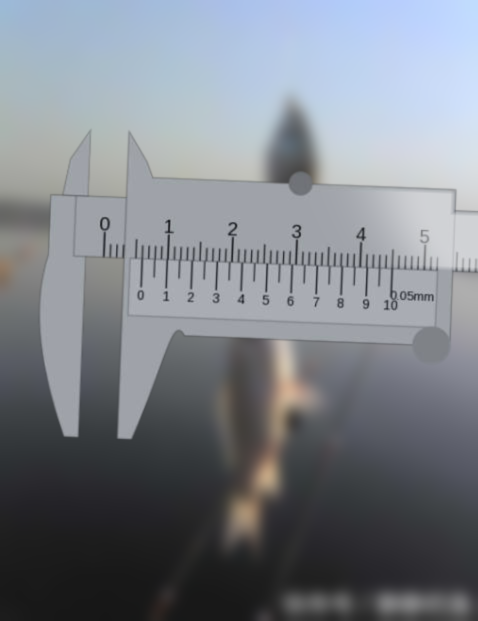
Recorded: 6.0,mm
